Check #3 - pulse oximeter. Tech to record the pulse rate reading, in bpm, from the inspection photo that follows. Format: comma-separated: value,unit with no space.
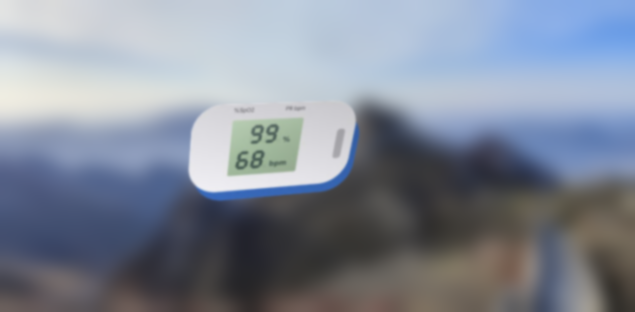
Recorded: 68,bpm
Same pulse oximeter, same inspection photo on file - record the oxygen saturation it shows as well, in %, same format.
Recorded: 99,%
